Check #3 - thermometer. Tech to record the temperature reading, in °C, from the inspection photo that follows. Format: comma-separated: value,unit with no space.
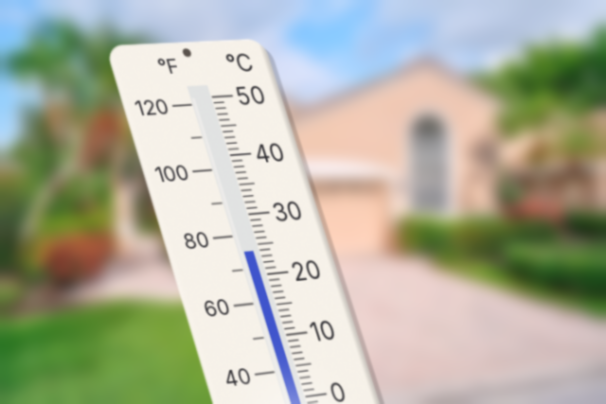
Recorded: 24,°C
